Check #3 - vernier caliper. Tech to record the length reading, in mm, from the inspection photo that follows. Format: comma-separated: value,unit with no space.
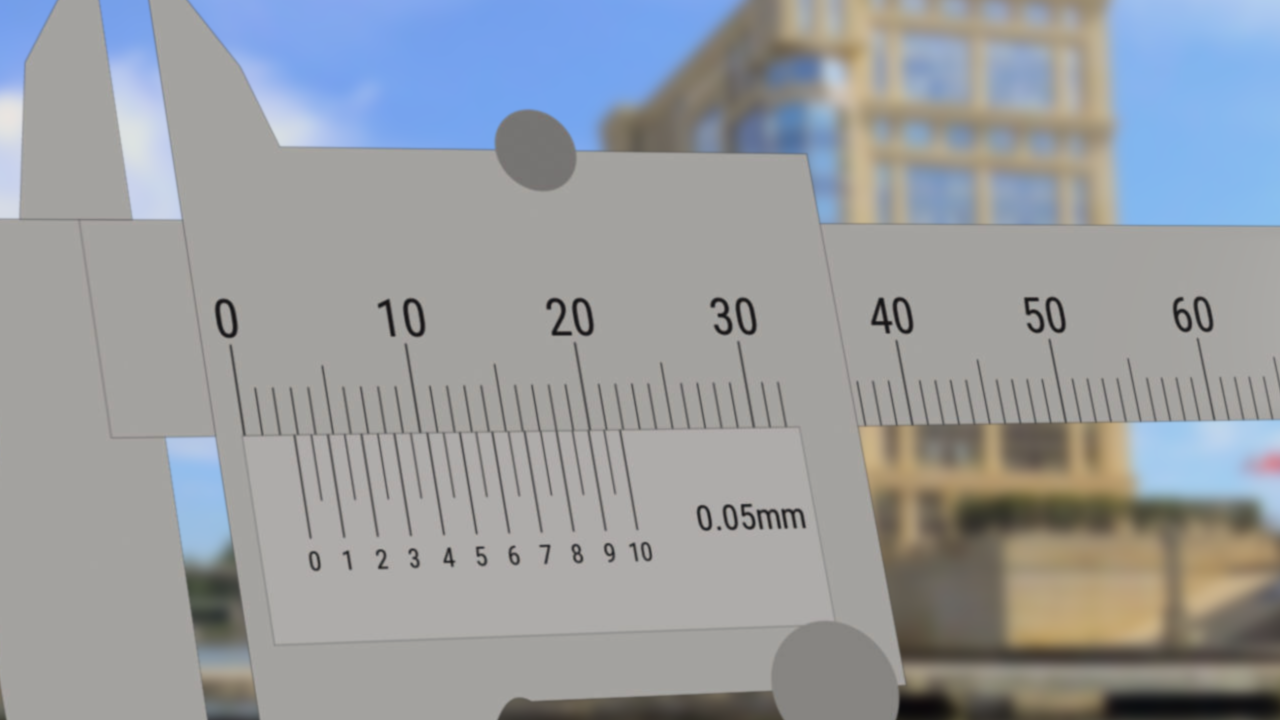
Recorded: 2.8,mm
